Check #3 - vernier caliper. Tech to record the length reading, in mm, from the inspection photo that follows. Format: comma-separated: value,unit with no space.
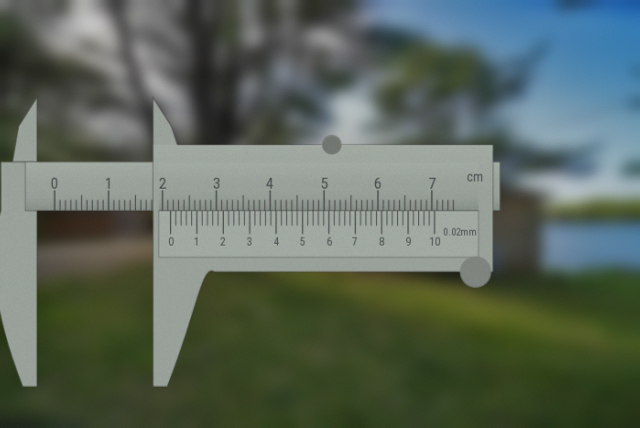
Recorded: 21.5,mm
